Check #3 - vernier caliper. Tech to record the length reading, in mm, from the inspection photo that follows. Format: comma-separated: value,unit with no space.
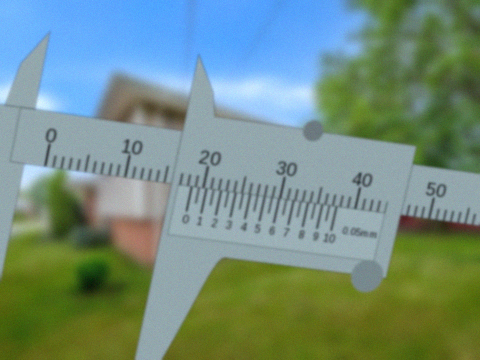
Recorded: 18.5,mm
